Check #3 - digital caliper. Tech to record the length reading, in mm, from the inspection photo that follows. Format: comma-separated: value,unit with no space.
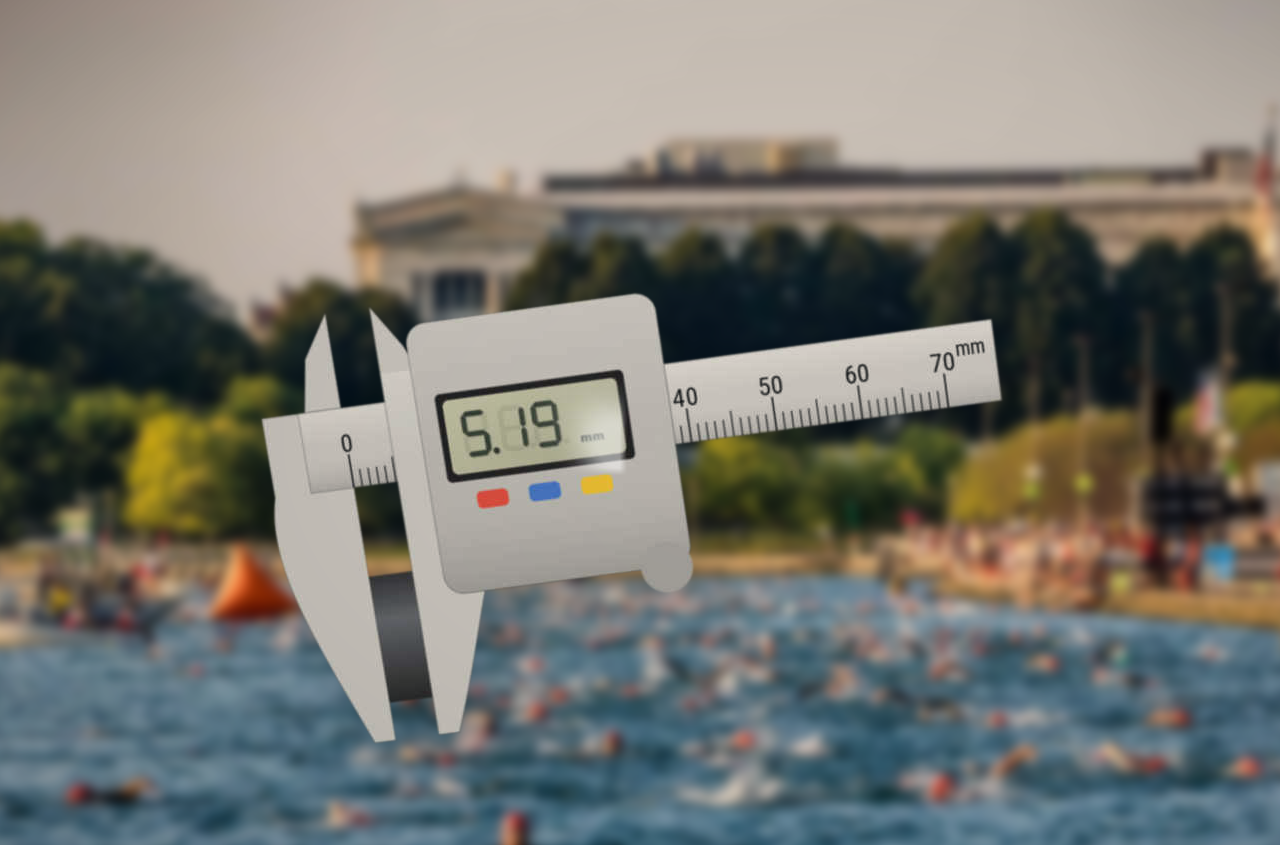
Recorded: 5.19,mm
